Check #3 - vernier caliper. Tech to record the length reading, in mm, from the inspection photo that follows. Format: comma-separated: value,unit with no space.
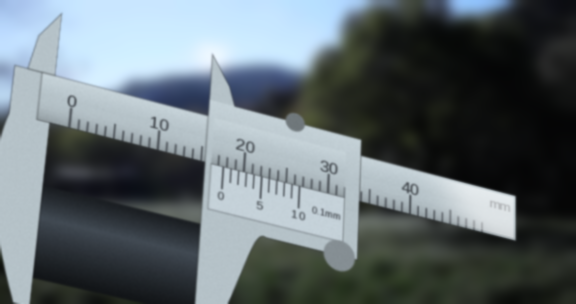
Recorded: 17.6,mm
